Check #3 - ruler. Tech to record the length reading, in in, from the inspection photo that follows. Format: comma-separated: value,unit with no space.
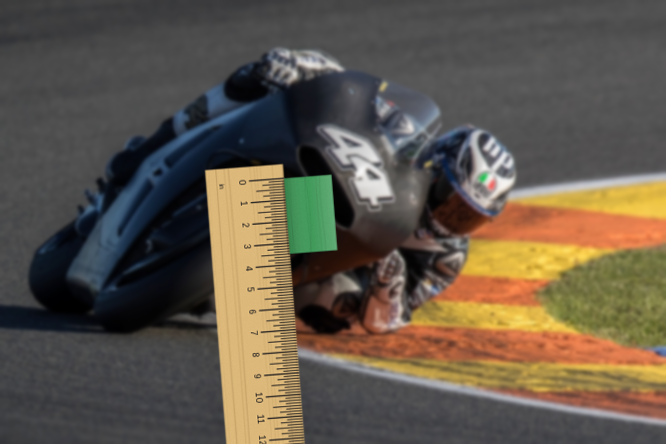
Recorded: 3.5,in
